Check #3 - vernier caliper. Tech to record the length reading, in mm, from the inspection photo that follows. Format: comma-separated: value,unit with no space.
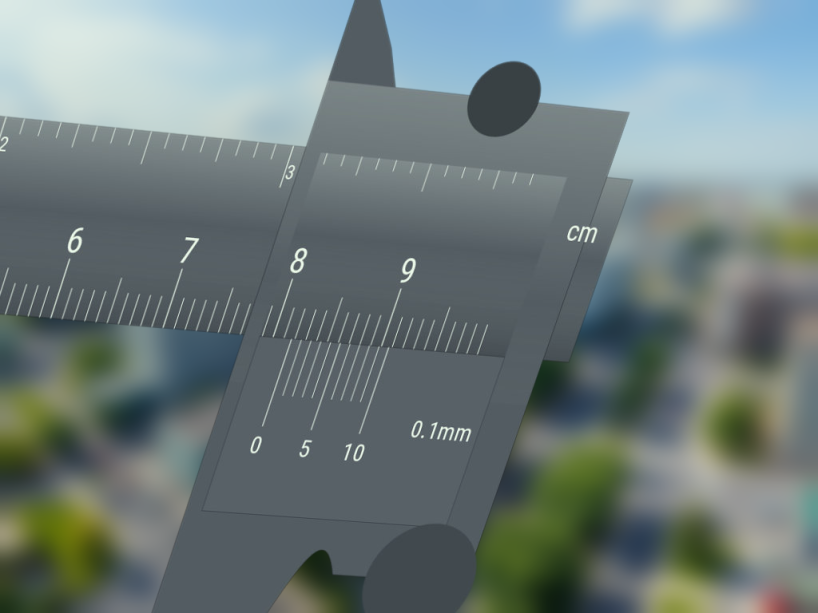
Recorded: 81.7,mm
